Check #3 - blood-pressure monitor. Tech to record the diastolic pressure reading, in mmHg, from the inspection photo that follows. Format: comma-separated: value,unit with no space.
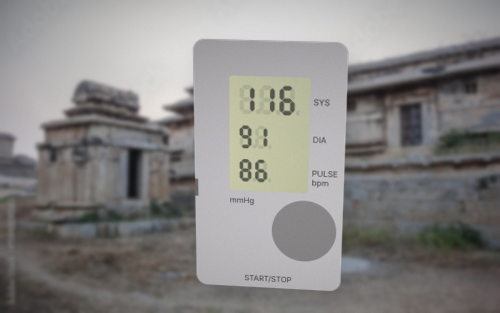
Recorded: 91,mmHg
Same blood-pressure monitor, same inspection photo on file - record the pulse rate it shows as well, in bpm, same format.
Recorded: 86,bpm
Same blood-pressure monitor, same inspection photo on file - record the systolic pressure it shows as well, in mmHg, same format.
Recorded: 116,mmHg
